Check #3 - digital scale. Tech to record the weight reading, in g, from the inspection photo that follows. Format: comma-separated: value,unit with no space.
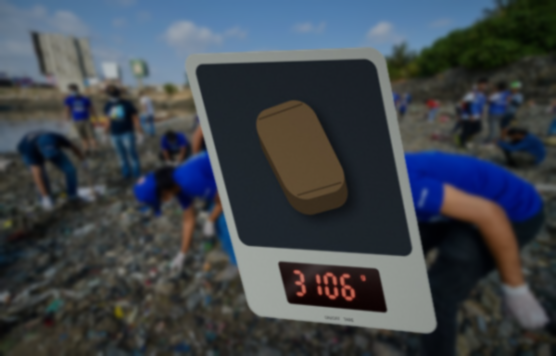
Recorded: 3106,g
